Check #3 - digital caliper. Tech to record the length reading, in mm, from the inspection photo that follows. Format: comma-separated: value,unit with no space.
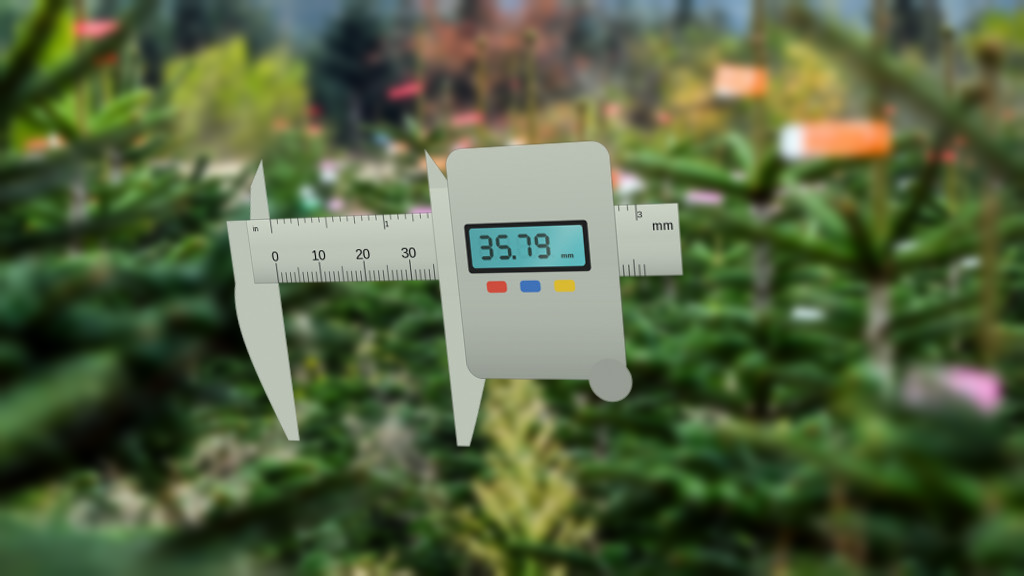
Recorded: 35.79,mm
